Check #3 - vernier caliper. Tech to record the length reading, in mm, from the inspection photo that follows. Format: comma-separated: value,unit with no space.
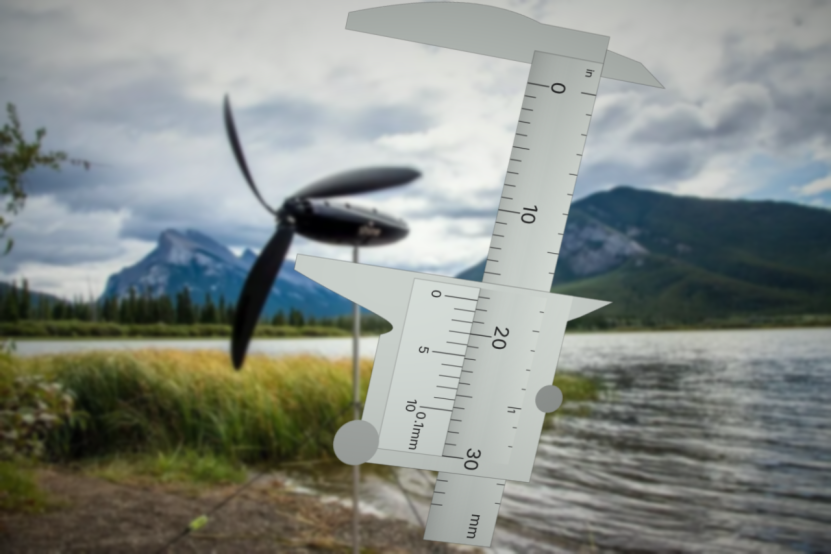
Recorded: 17.3,mm
